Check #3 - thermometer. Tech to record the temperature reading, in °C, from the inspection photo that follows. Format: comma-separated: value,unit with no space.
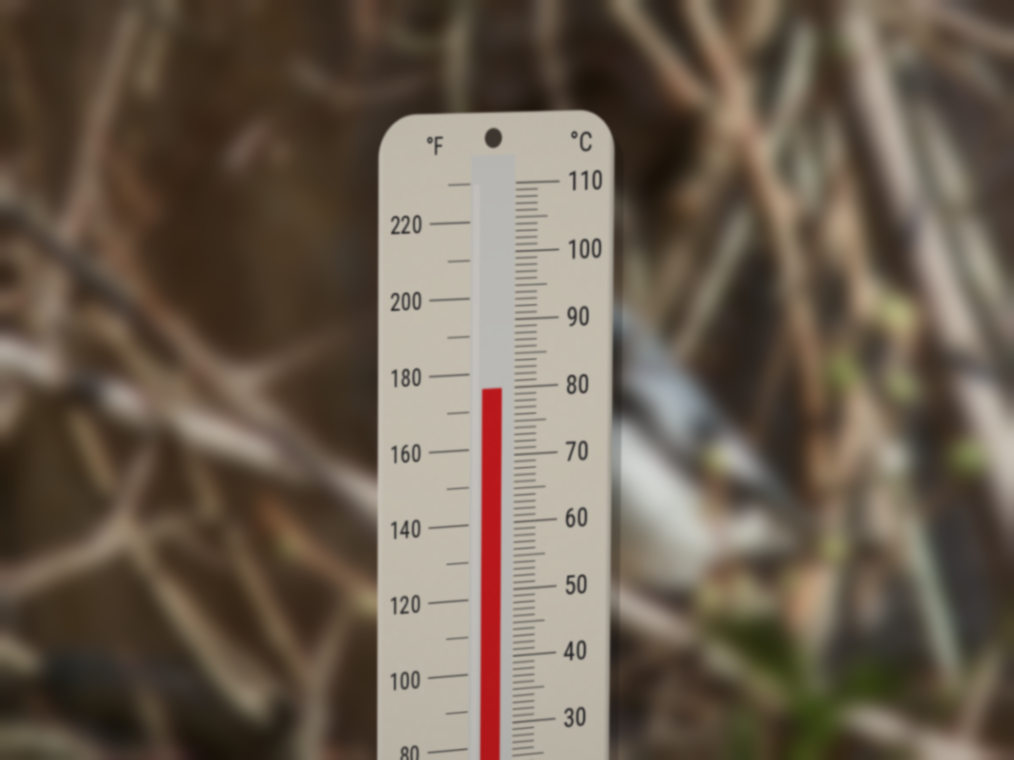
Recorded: 80,°C
